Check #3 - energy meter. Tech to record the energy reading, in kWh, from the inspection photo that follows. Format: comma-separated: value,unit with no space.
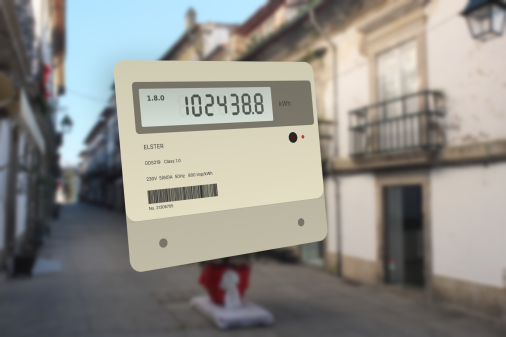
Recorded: 102438.8,kWh
